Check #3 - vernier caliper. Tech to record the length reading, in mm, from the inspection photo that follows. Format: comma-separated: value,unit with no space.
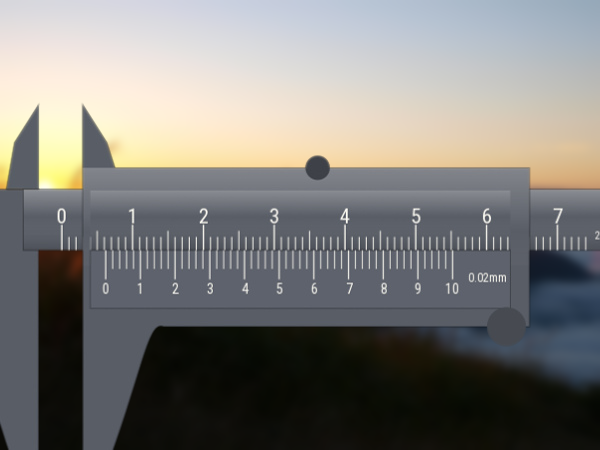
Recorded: 6.2,mm
